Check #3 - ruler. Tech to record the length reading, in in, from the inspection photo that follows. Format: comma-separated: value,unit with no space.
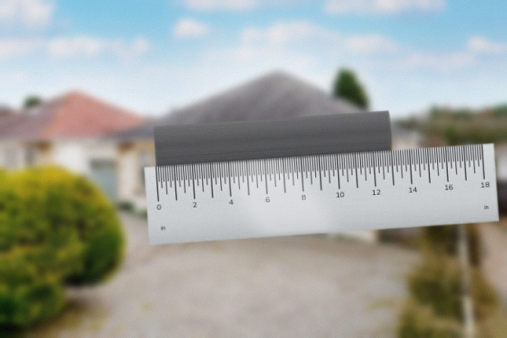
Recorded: 13,in
